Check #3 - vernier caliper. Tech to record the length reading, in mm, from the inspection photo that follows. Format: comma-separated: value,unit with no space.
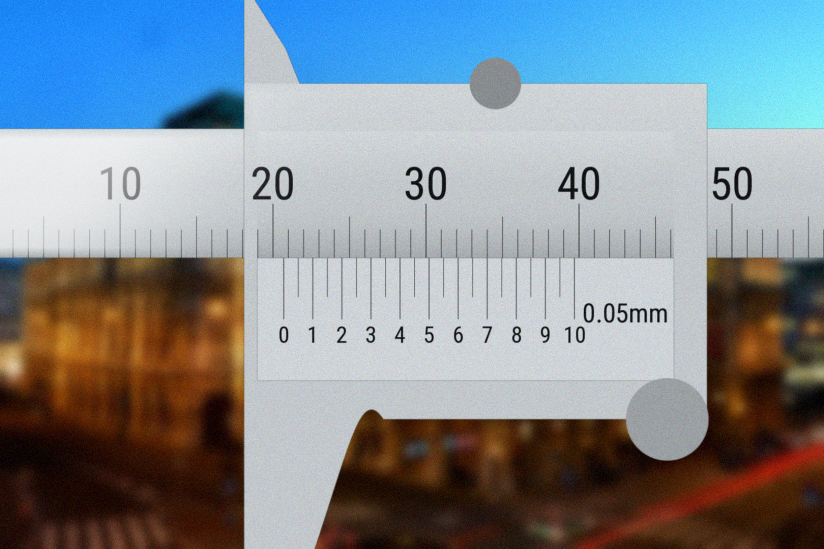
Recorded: 20.7,mm
